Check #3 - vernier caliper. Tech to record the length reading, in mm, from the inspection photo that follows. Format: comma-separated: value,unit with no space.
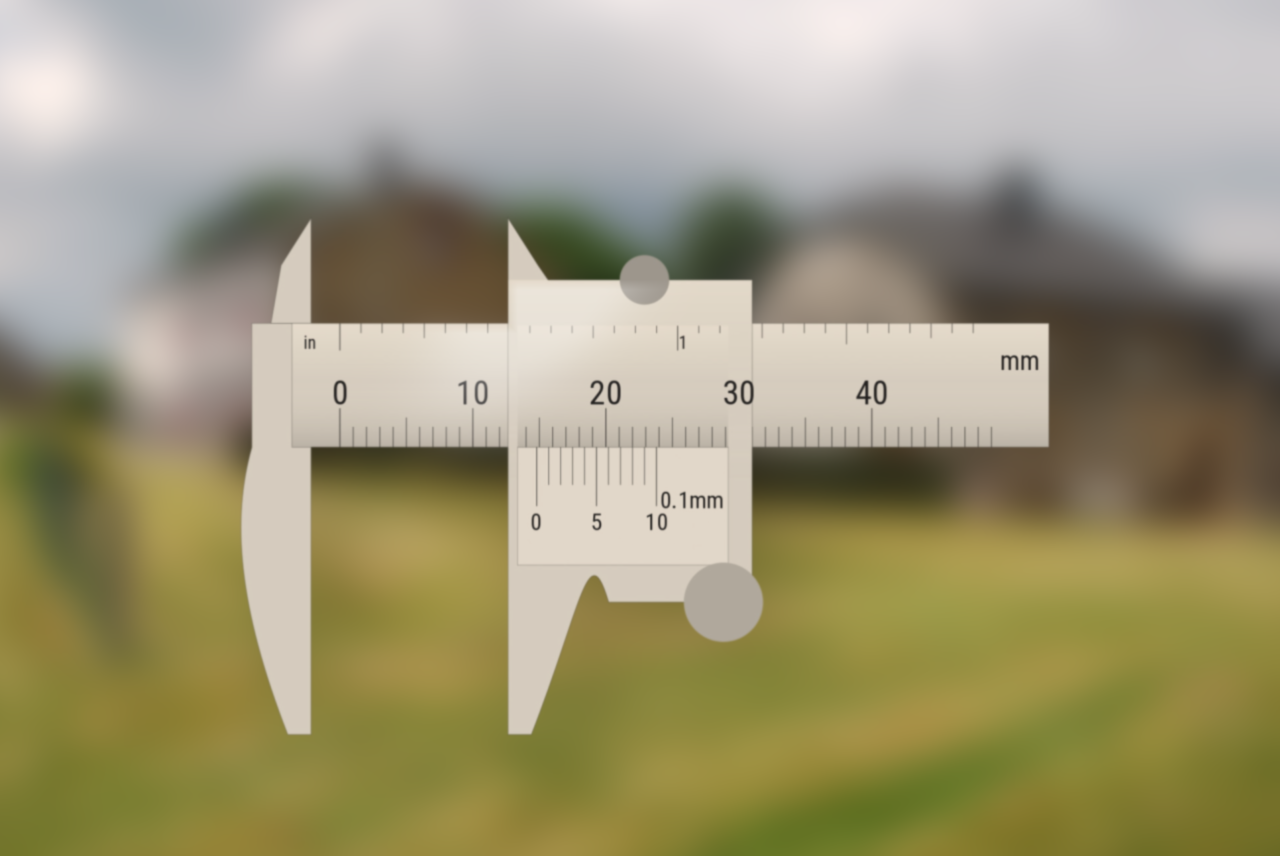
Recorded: 14.8,mm
